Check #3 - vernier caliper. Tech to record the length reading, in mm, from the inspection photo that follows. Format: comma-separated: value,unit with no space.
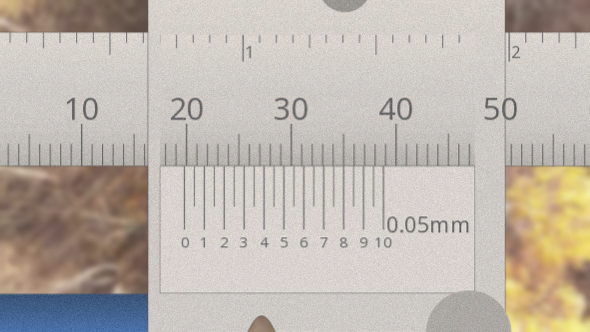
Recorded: 19.8,mm
